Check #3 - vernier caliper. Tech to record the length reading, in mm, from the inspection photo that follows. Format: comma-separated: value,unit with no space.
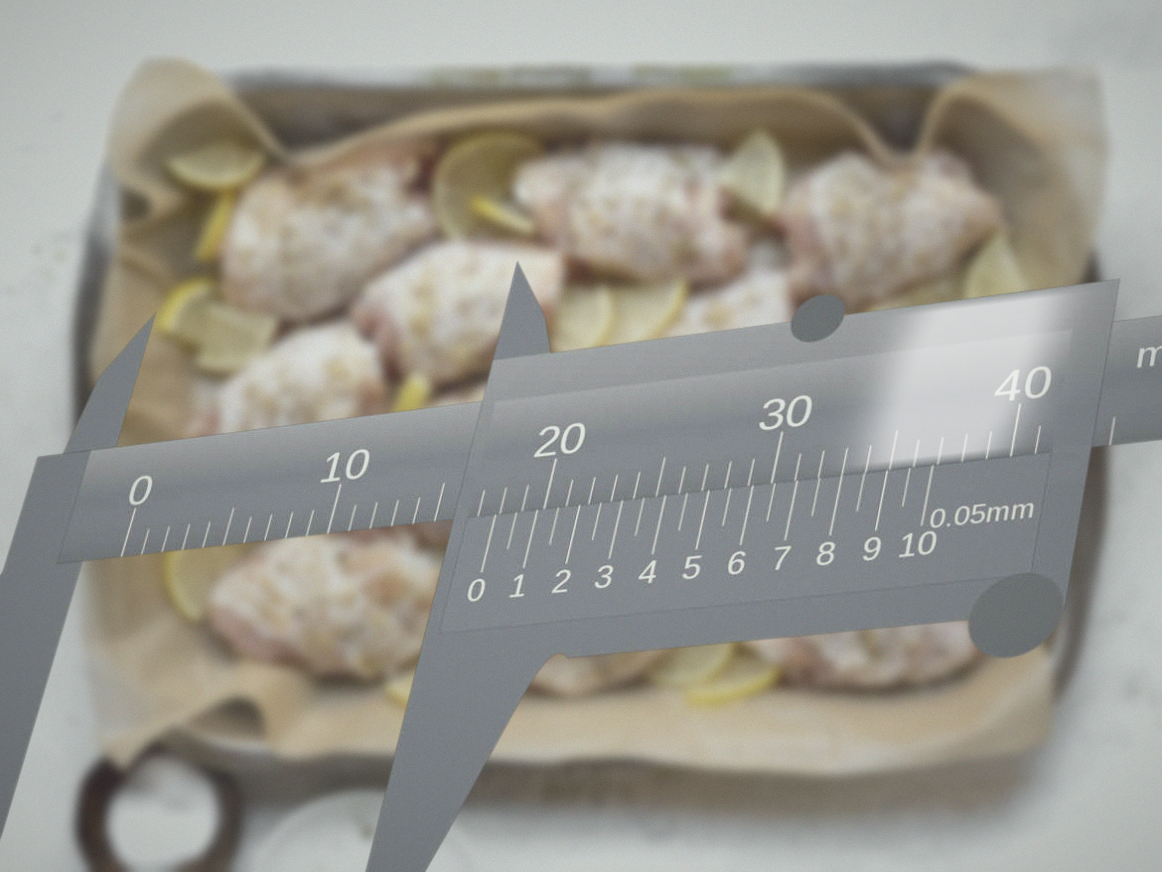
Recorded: 17.80,mm
